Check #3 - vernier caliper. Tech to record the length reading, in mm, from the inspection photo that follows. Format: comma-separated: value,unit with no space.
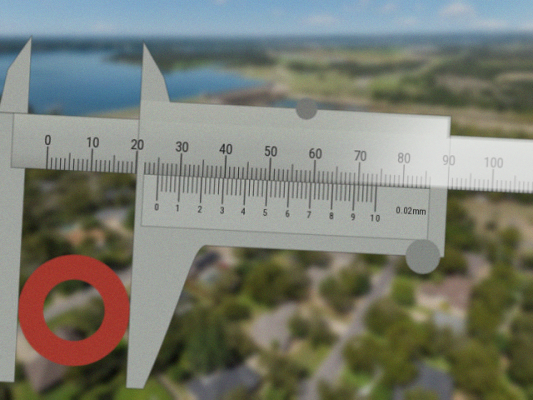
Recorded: 25.0,mm
